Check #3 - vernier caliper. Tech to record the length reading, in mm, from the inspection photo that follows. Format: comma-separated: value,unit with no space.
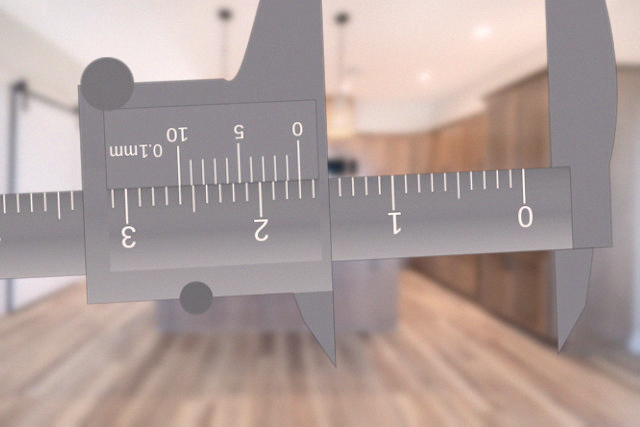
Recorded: 17.0,mm
